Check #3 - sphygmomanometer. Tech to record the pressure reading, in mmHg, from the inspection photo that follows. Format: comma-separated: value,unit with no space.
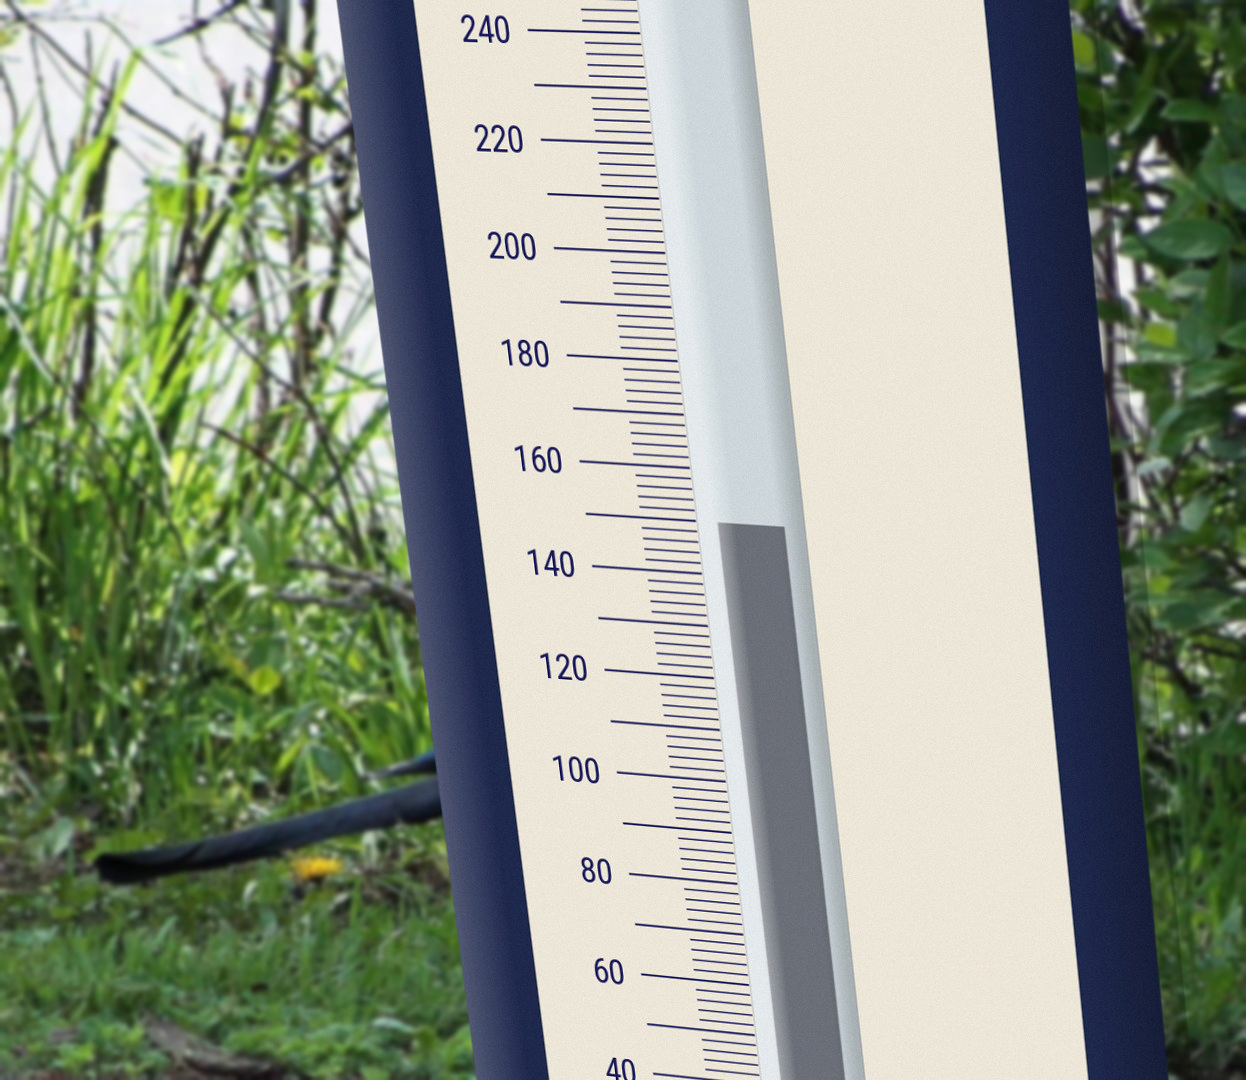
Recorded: 150,mmHg
